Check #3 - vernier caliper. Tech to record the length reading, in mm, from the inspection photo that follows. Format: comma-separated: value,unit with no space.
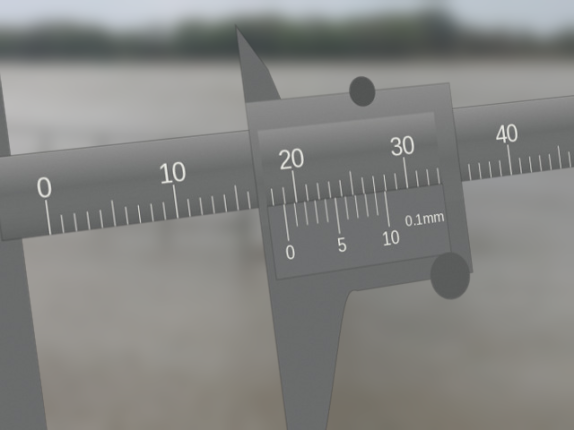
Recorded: 18.9,mm
